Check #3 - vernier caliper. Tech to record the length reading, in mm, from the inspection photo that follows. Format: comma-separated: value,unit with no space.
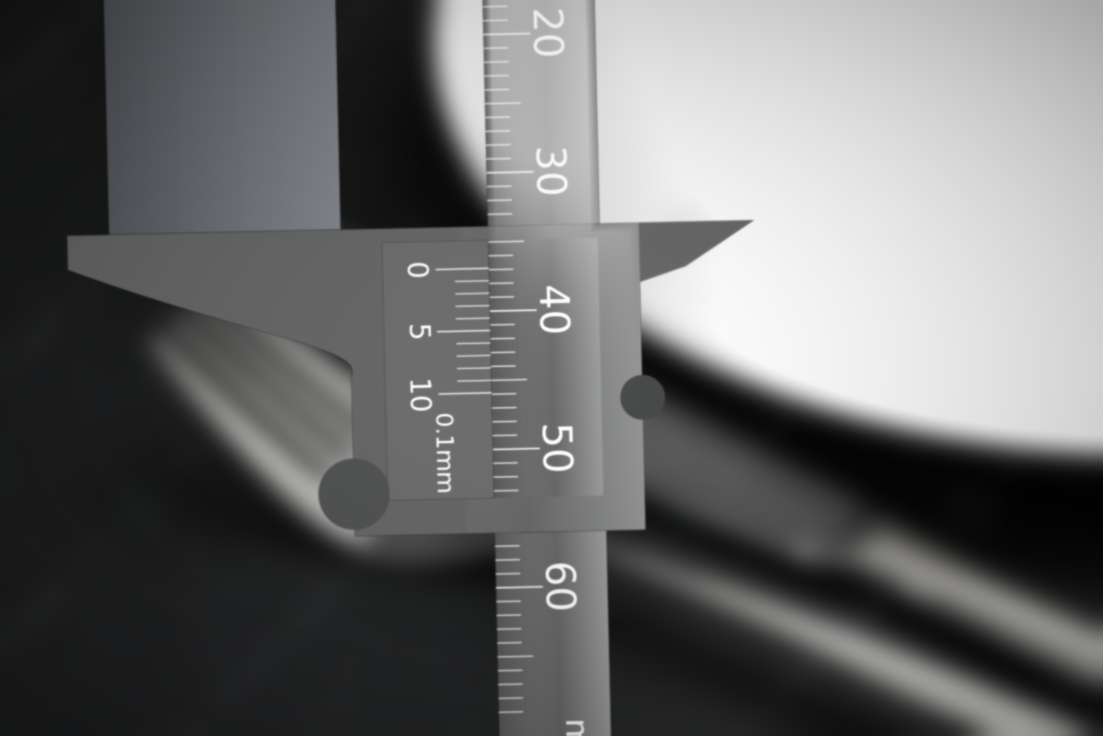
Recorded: 36.9,mm
